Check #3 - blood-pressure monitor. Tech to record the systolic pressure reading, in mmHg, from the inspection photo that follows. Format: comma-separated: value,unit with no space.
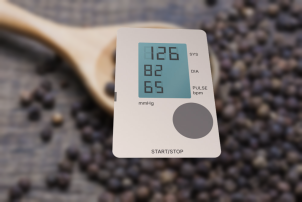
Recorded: 126,mmHg
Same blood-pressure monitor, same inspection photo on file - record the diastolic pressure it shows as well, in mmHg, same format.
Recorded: 82,mmHg
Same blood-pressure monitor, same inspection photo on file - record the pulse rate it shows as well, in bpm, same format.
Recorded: 65,bpm
